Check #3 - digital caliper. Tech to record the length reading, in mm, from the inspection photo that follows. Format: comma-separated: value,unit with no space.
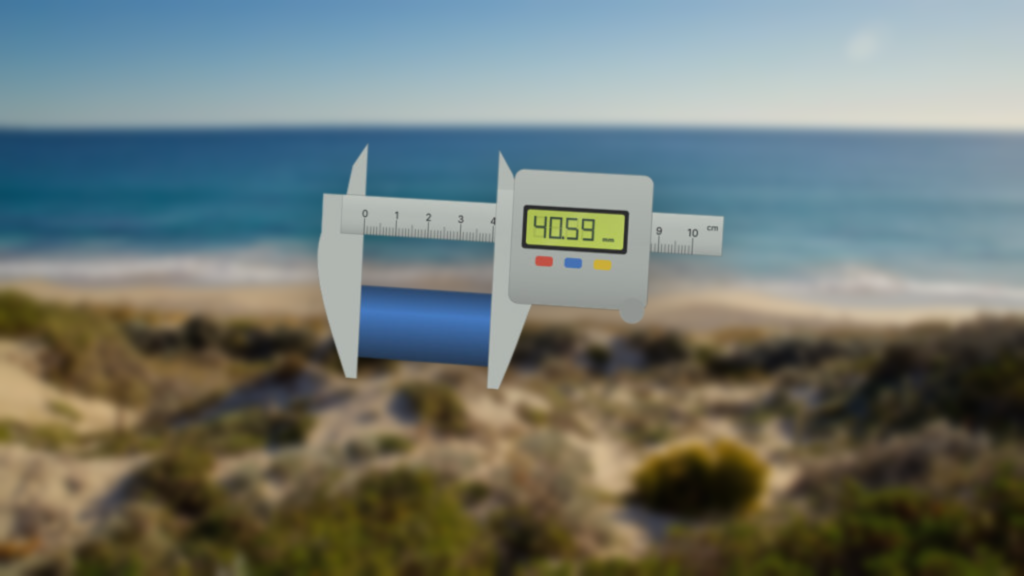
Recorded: 40.59,mm
